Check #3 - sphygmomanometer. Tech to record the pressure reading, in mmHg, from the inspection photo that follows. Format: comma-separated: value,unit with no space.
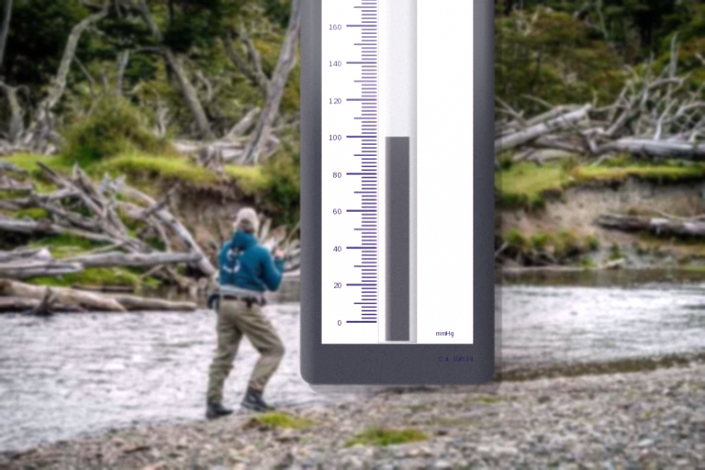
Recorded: 100,mmHg
